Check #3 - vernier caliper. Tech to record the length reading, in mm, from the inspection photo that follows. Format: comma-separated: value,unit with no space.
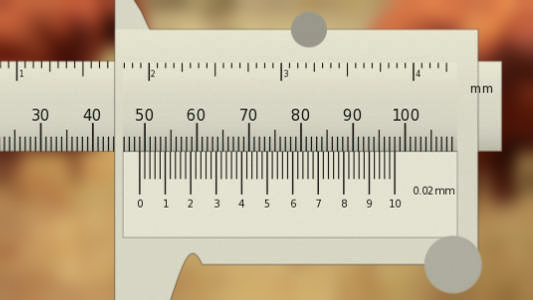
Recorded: 49.0,mm
